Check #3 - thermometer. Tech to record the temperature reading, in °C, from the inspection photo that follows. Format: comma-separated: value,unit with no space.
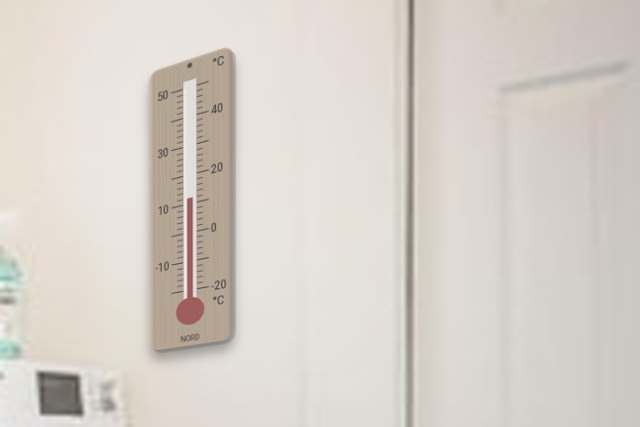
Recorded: 12,°C
